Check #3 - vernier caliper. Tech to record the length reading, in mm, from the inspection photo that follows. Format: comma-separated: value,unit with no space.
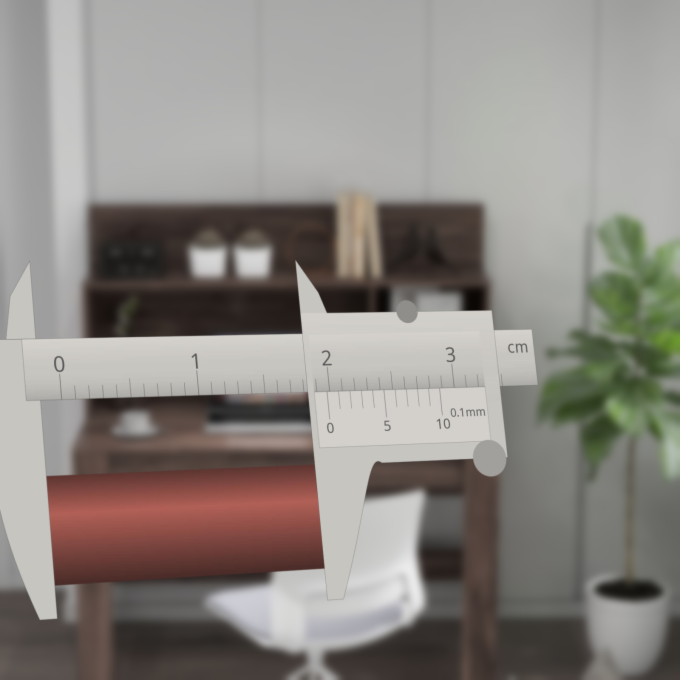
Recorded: 19.8,mm
